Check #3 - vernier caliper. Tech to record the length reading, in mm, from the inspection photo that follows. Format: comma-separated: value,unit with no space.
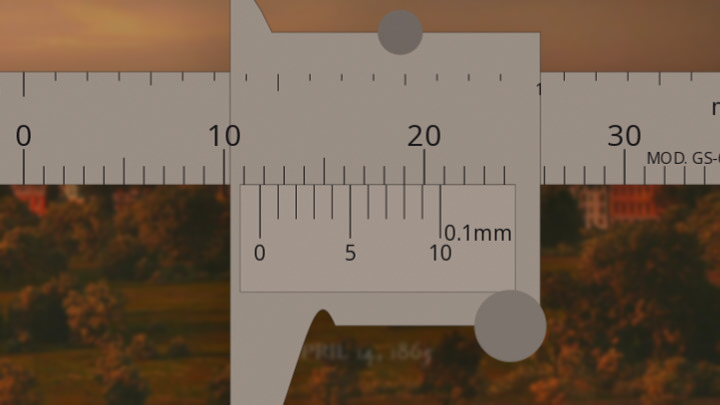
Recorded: 11.8,mm
